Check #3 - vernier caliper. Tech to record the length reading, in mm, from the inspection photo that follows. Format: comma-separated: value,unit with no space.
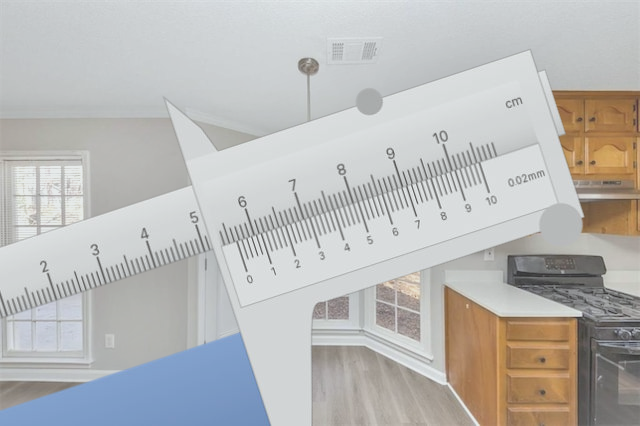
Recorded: 56.5,mm
